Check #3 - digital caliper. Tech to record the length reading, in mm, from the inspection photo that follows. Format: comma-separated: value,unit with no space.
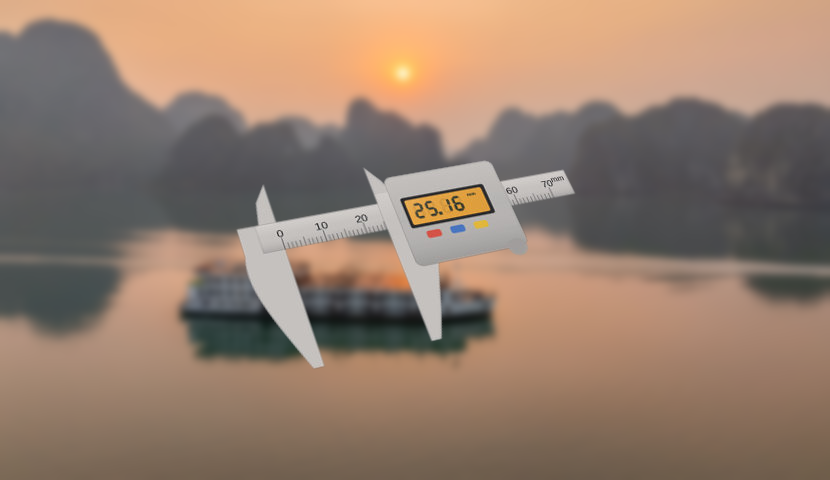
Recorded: 25.16,mm
